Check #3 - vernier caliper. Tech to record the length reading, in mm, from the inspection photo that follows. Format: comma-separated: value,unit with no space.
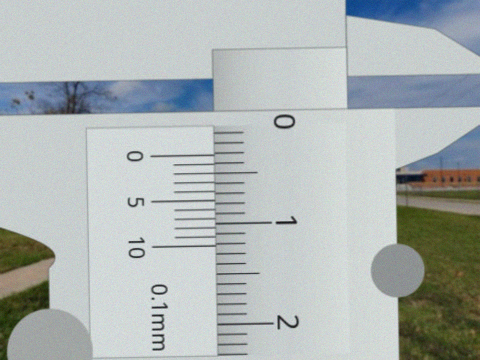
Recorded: 3.2,mm
